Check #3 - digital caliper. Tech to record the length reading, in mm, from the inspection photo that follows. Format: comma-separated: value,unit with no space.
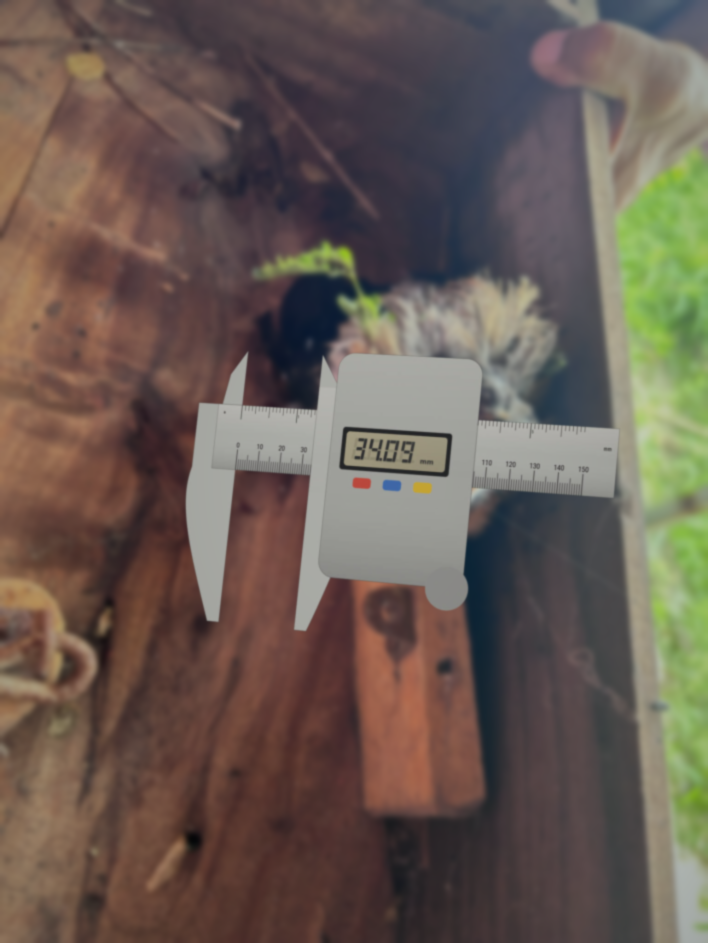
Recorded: 34.09,mm
